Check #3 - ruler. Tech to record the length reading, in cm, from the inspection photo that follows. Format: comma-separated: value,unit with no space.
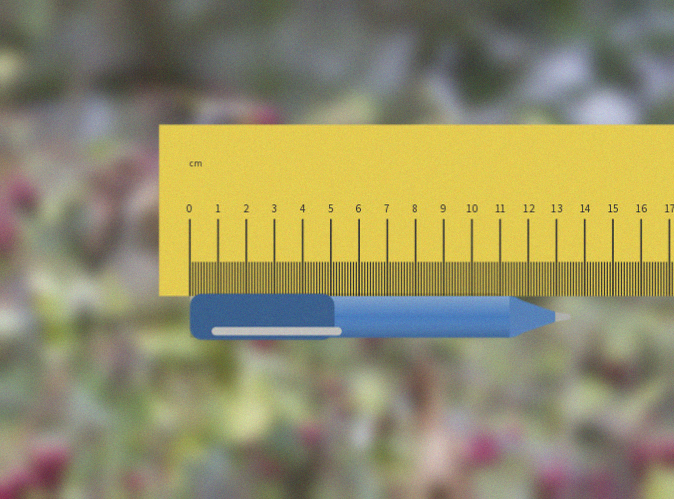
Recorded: 13.5,cm
